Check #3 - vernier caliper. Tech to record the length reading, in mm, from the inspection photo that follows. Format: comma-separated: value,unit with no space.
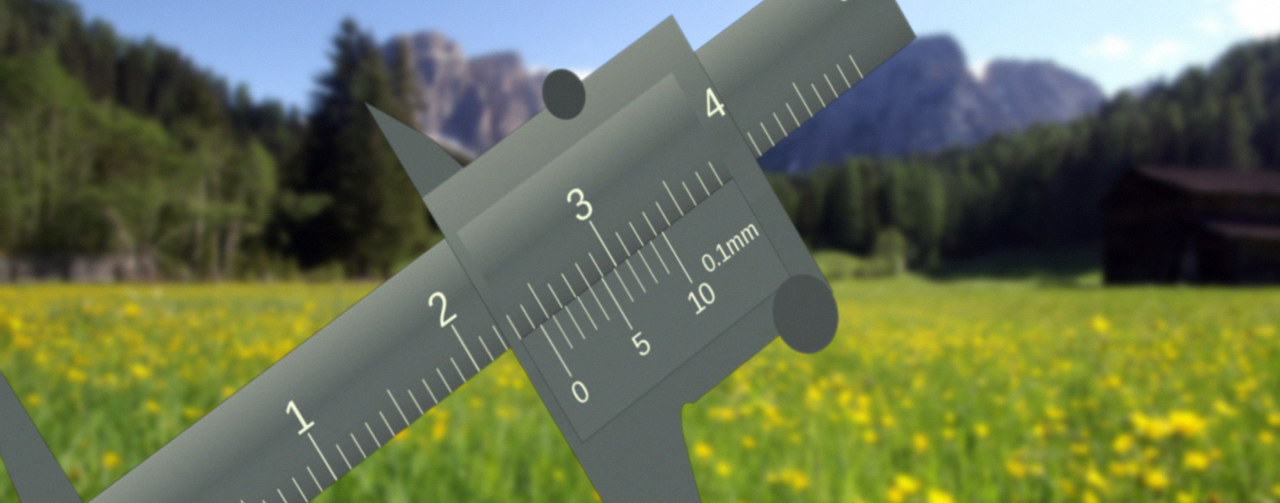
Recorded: 24.4,mm
